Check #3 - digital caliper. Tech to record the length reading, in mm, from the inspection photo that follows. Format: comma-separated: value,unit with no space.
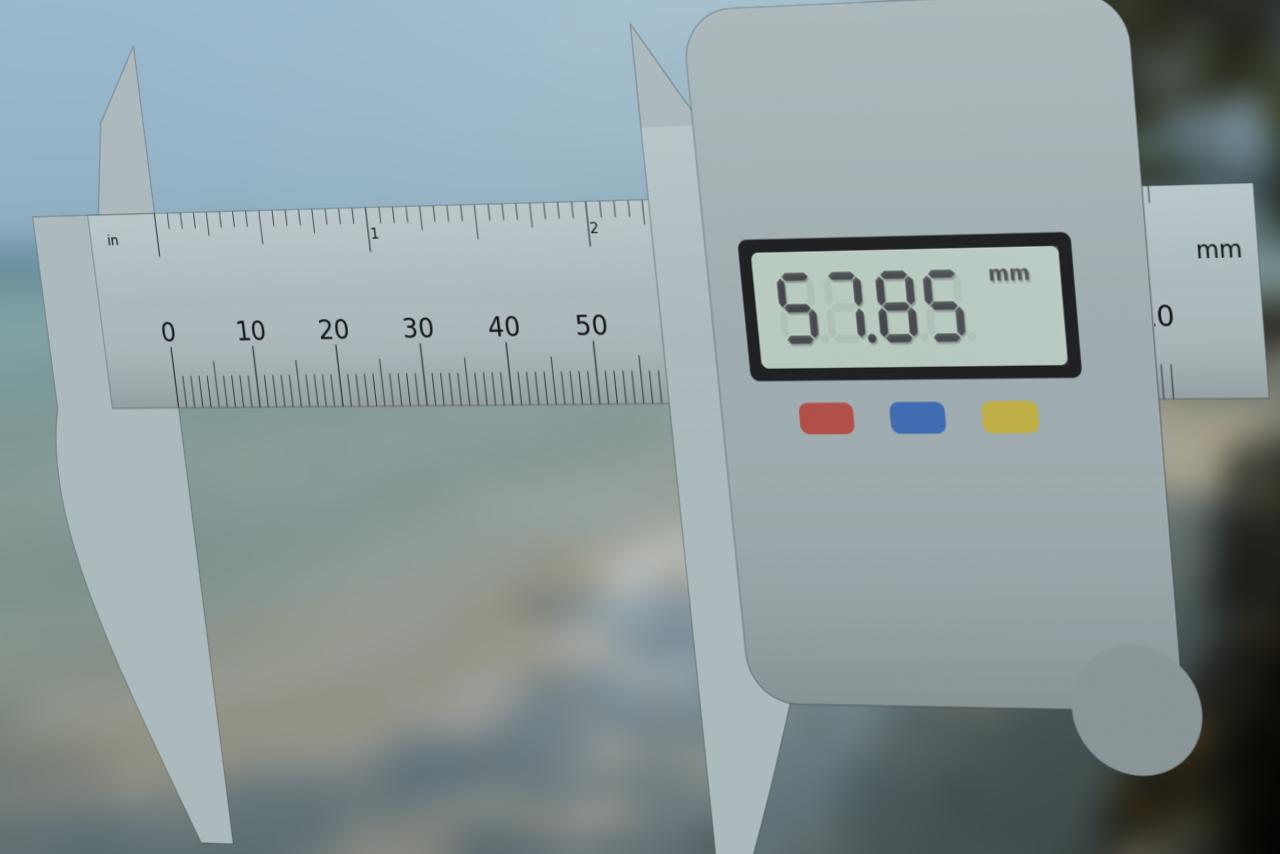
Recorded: 57.85,mm
